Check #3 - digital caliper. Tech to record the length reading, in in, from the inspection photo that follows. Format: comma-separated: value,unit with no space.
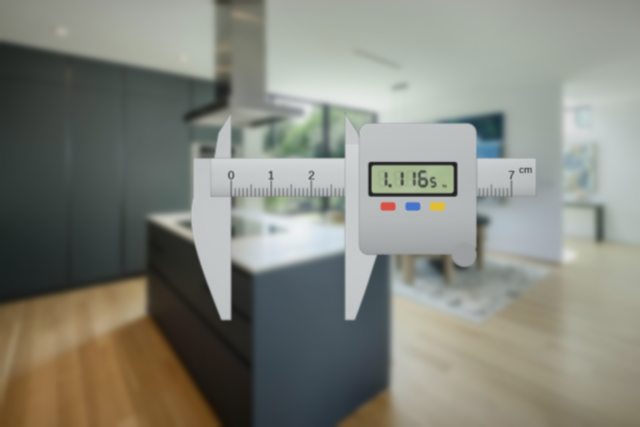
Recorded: 1.1165,in
